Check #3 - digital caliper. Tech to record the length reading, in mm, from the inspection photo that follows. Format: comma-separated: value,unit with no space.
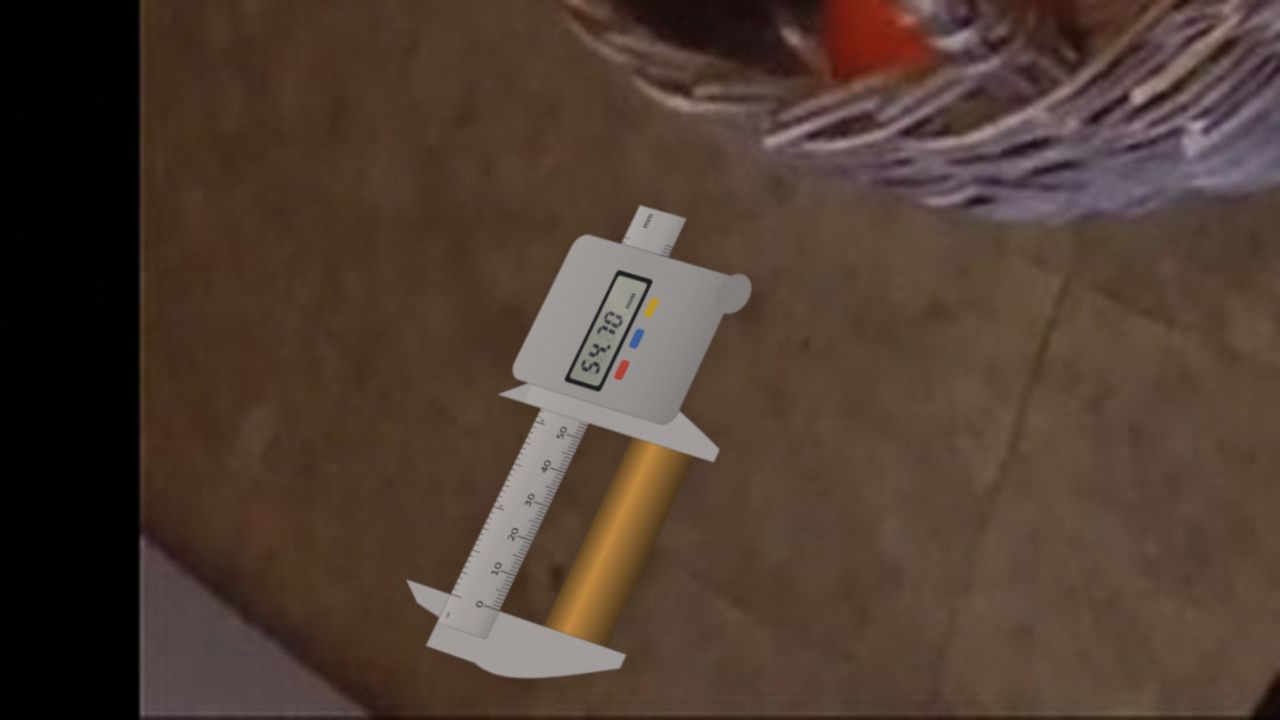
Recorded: 54.70,mm
